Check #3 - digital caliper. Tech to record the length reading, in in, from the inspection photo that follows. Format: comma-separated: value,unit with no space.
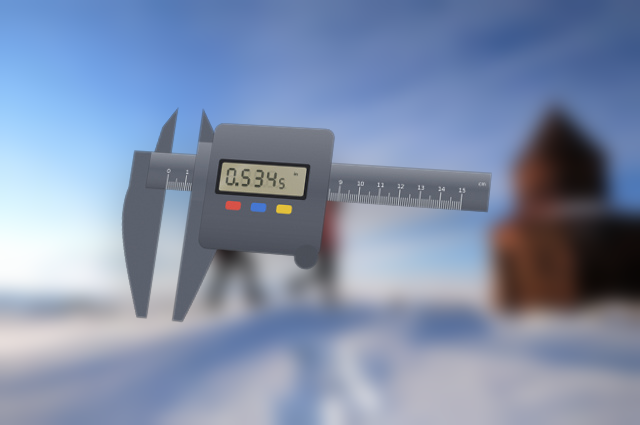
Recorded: 0.5345,in
